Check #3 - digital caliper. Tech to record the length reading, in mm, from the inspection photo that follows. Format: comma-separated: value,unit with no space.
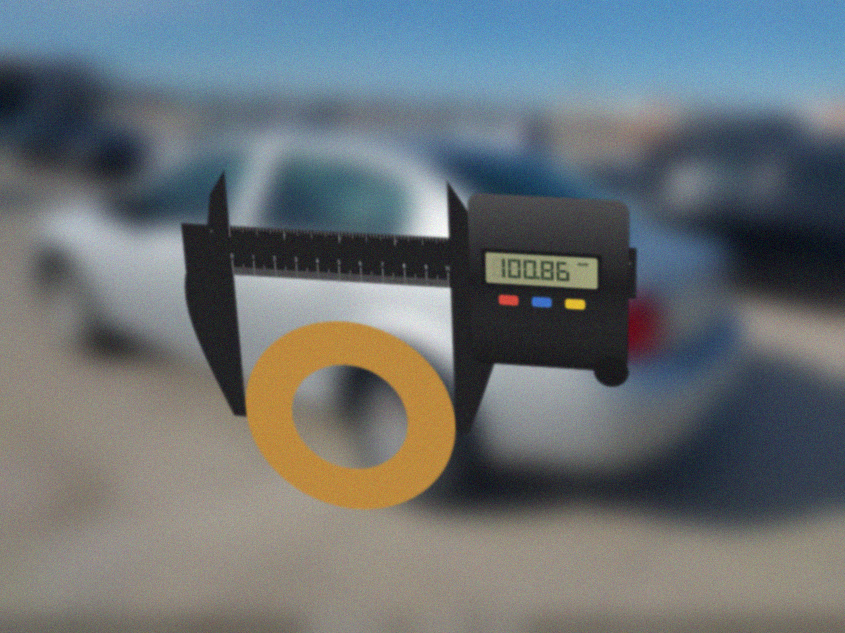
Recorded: 100.86,mm
